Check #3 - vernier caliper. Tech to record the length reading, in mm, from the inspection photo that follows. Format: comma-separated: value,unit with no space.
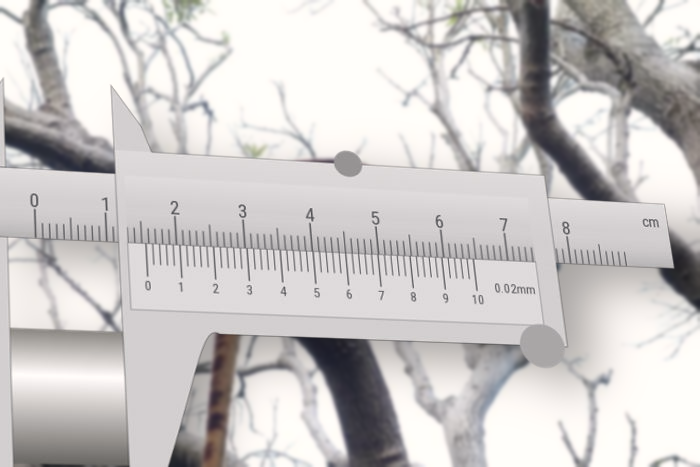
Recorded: 15.6,mm
